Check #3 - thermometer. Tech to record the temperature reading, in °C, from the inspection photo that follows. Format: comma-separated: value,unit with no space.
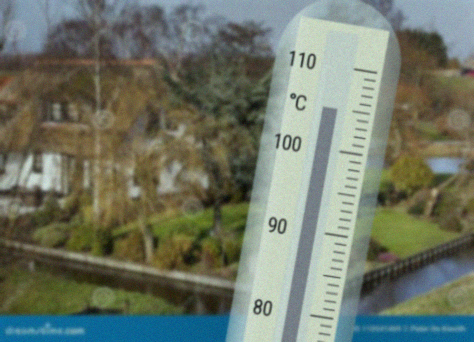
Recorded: 105,°C
